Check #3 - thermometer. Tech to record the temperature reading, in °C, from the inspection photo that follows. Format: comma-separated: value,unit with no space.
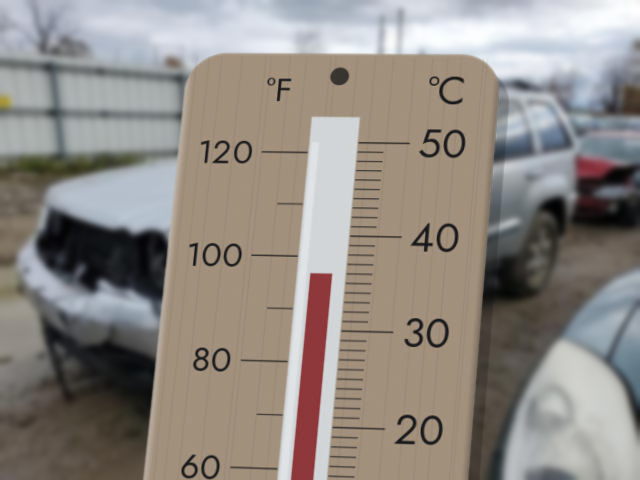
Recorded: 36,°C
